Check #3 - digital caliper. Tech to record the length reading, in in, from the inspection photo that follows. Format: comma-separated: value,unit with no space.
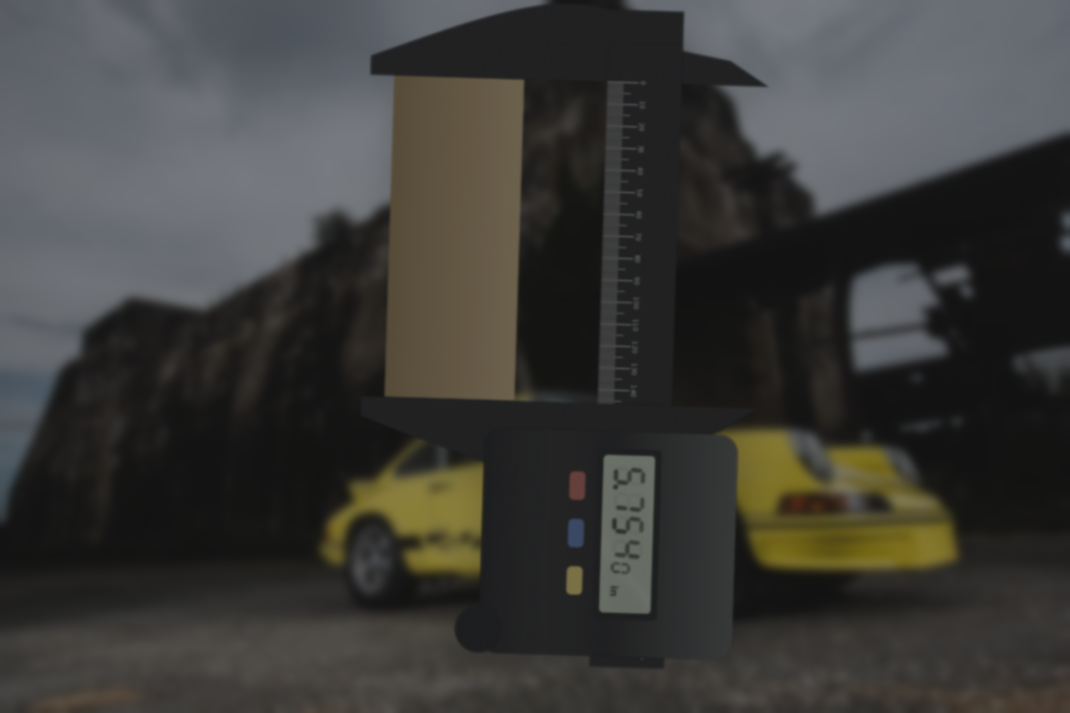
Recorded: 5.7540,in
